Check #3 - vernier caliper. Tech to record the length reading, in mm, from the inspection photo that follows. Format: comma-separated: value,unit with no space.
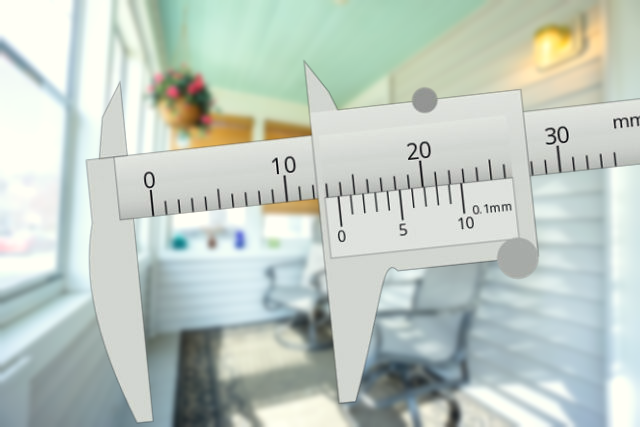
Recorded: 13.8,mm
